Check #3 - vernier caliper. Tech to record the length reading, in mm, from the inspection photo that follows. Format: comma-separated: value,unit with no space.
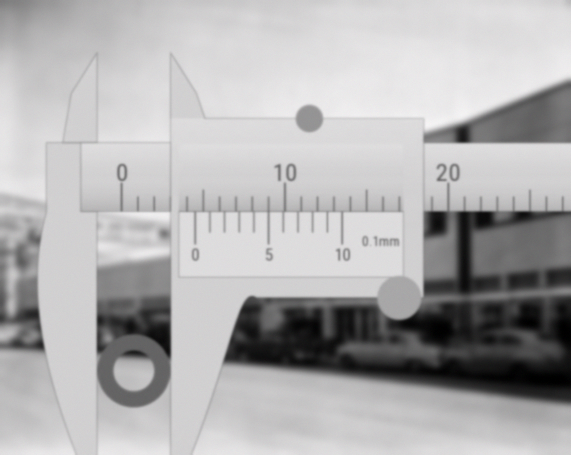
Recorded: 4.5,mm
